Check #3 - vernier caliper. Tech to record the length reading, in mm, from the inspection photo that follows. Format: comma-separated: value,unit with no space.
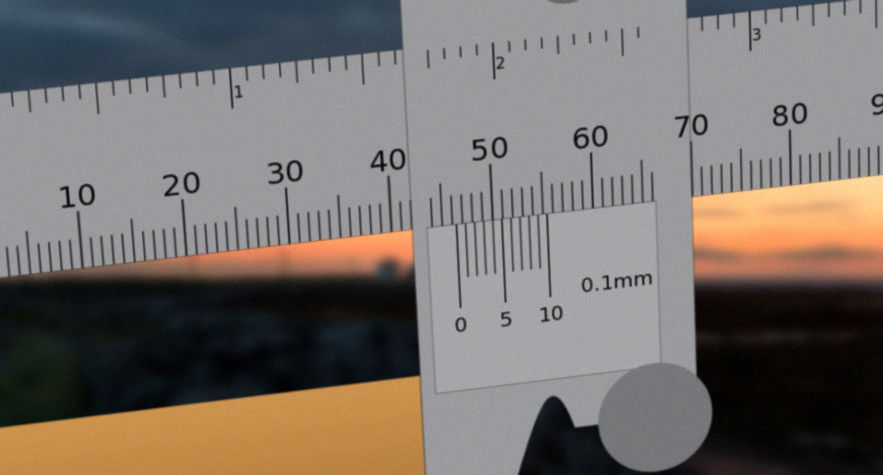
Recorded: 46.4,mm
